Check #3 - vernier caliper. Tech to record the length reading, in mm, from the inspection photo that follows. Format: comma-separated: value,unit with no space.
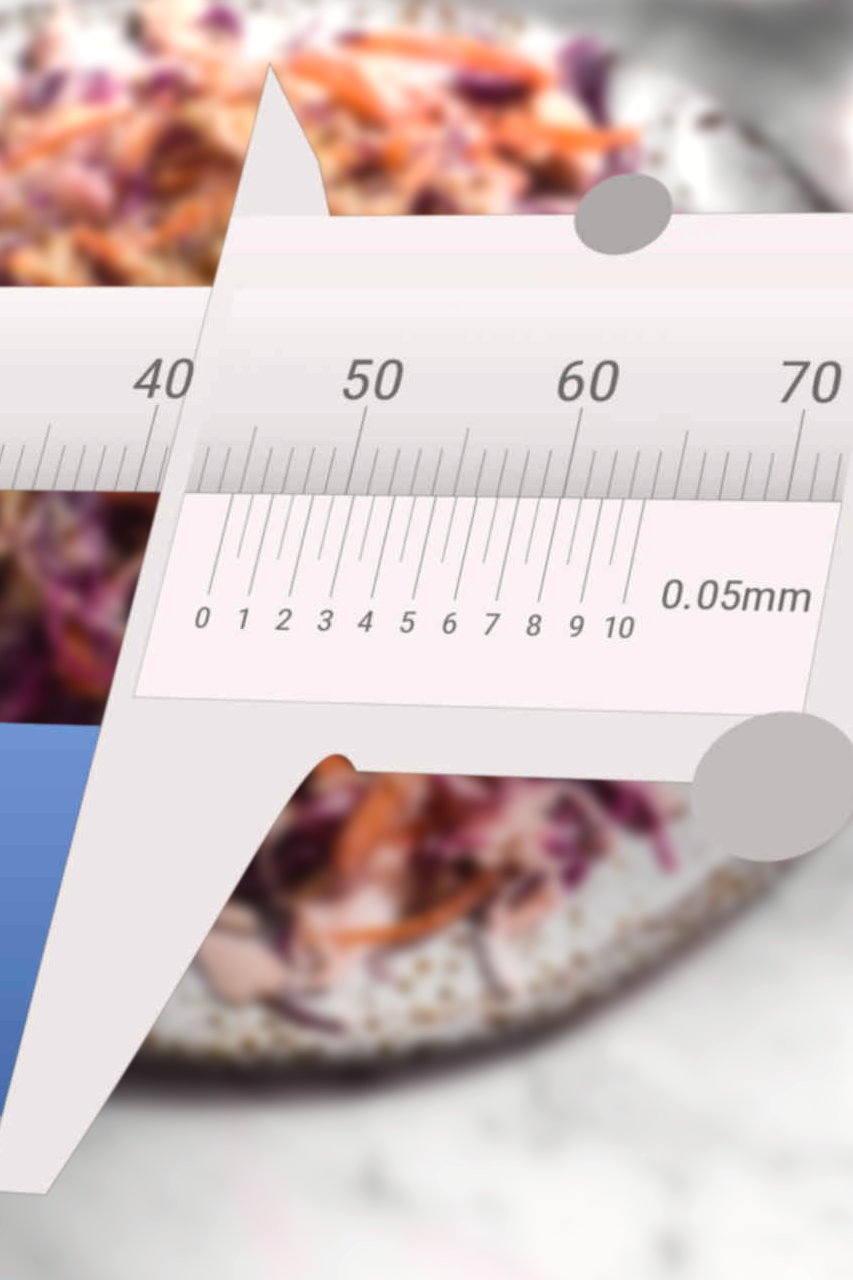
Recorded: 44.7,mm
